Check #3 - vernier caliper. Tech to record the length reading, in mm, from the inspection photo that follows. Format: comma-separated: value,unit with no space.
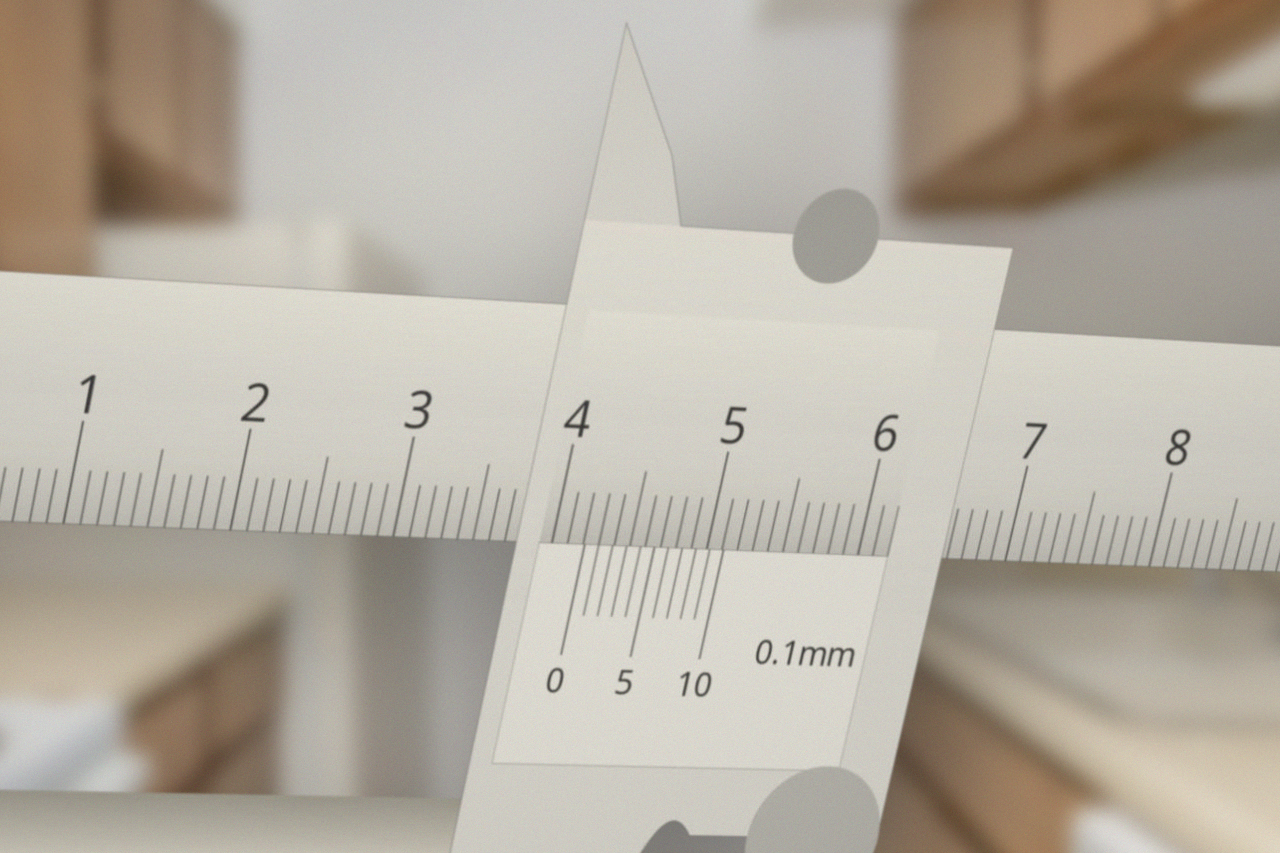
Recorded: 42.1,mm
